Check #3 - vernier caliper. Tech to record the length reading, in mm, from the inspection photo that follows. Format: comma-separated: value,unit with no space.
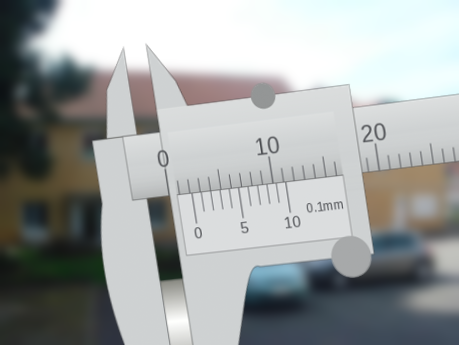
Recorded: 2.2,mm
